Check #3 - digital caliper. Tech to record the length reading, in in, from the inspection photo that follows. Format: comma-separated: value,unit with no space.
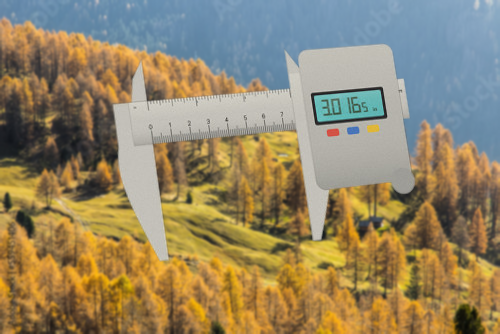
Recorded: 3.0165,in
